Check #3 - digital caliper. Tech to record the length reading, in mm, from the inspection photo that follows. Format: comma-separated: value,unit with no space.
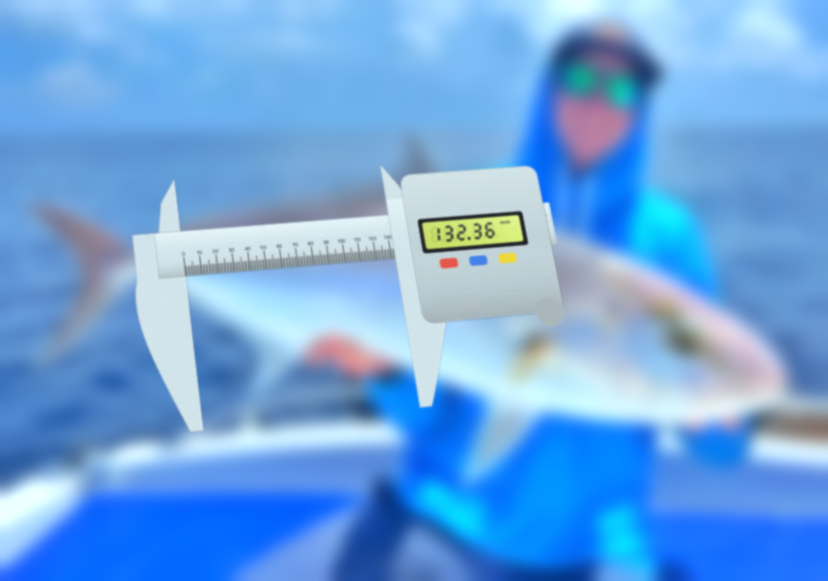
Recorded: 132.36,mm
